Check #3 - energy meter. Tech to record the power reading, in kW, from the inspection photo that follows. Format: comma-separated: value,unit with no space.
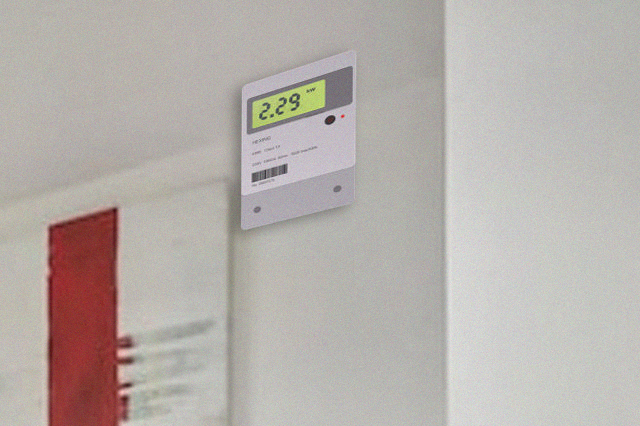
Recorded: 2.29,kW
